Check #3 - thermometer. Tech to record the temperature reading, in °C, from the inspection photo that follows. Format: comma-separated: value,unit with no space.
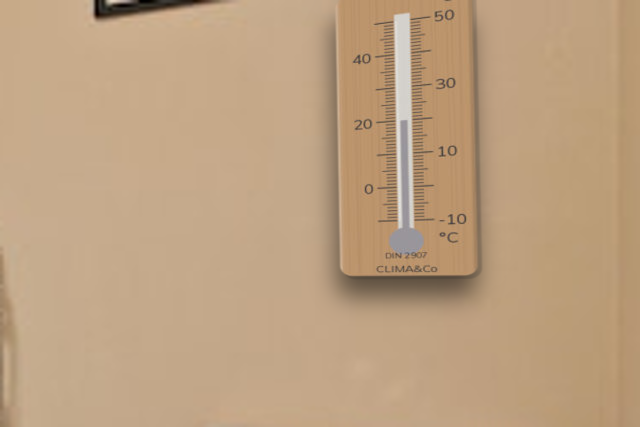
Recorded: 20,°C
